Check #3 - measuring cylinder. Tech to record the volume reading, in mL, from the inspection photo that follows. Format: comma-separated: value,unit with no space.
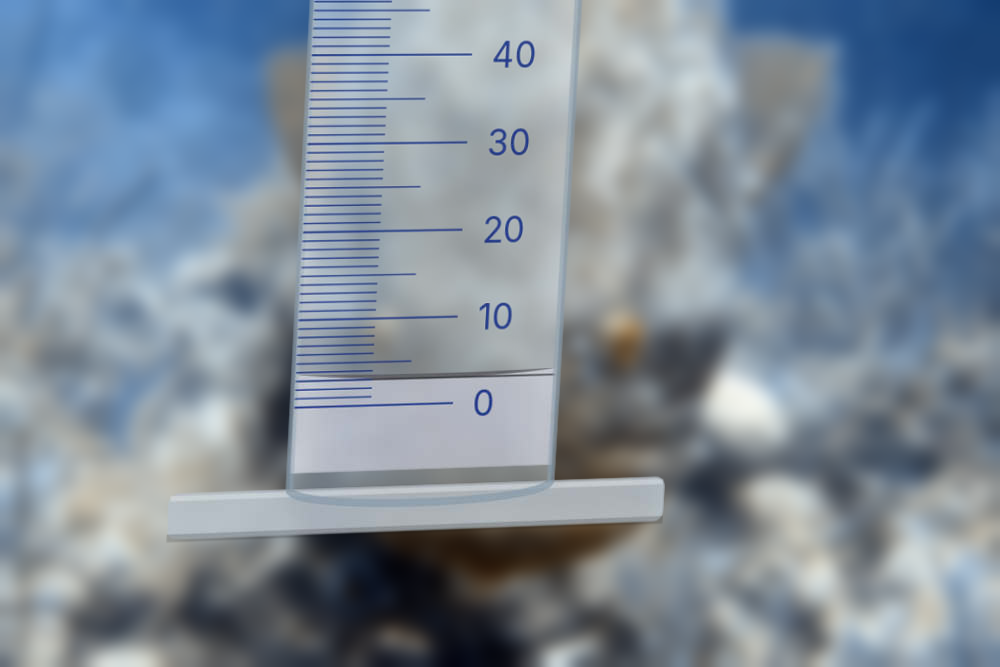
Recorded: 3,mL
